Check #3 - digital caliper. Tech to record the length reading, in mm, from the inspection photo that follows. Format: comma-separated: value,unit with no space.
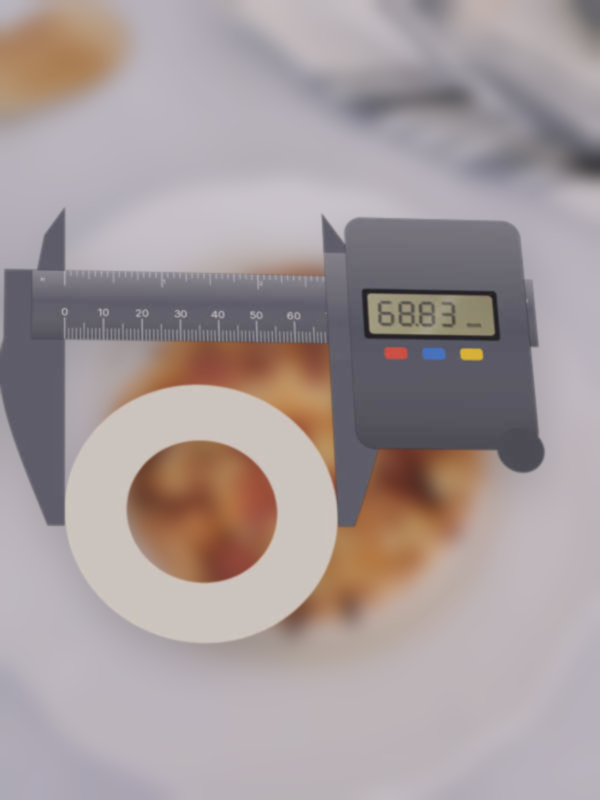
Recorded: 68.83,mm
